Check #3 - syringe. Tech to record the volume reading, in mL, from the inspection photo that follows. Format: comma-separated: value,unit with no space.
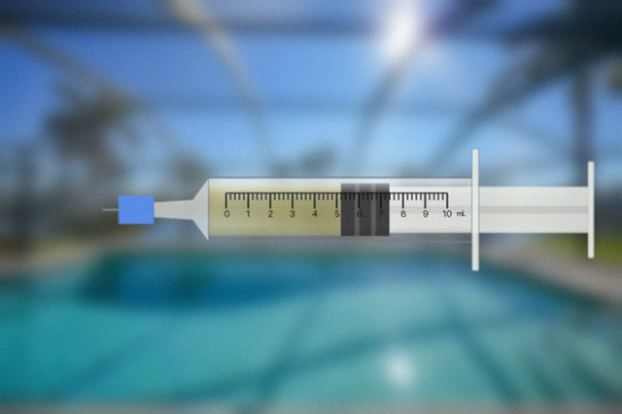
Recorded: 5.2,mL
